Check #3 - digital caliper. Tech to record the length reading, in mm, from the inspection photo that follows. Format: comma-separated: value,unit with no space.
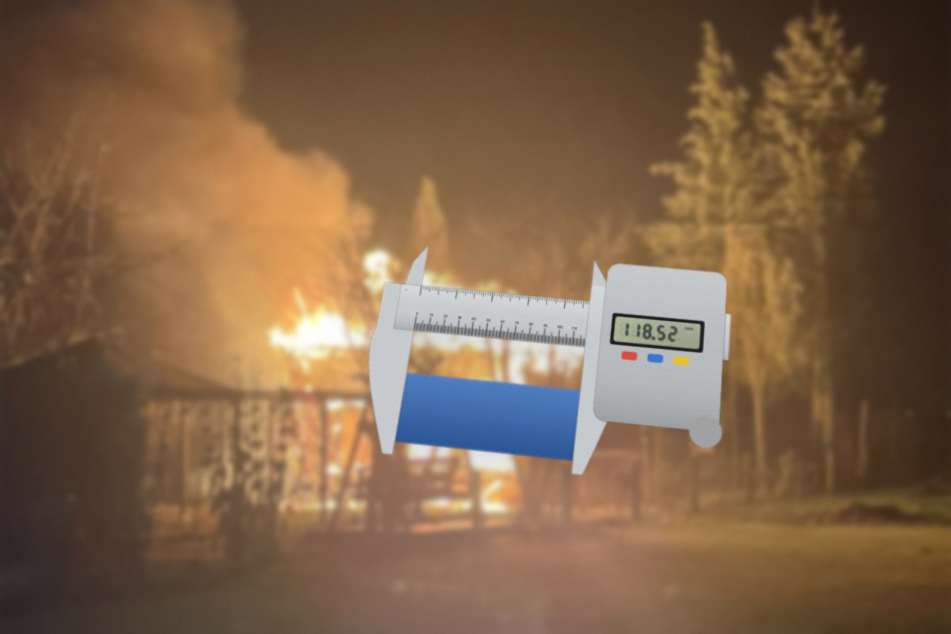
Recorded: 118.52,mm
